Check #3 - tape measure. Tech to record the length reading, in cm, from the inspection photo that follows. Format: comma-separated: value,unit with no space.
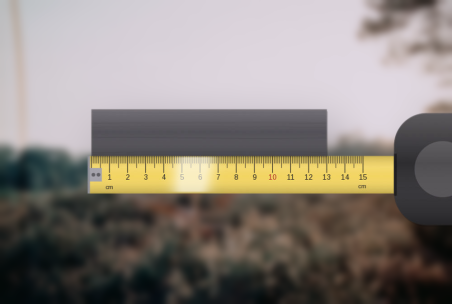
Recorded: 13,cm
